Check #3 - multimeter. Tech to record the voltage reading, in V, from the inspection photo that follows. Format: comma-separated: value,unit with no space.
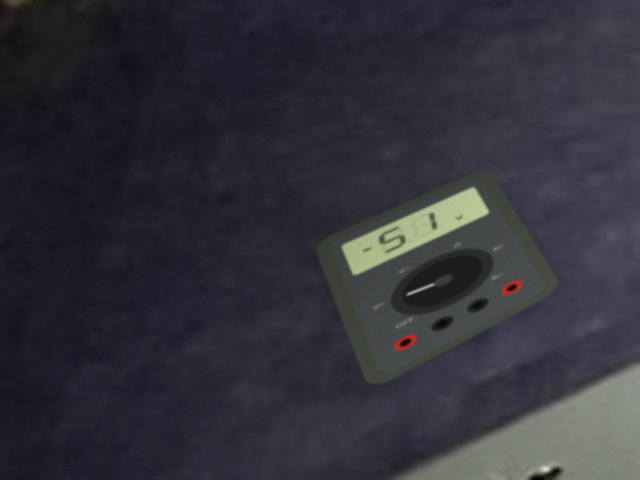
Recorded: -51,V
